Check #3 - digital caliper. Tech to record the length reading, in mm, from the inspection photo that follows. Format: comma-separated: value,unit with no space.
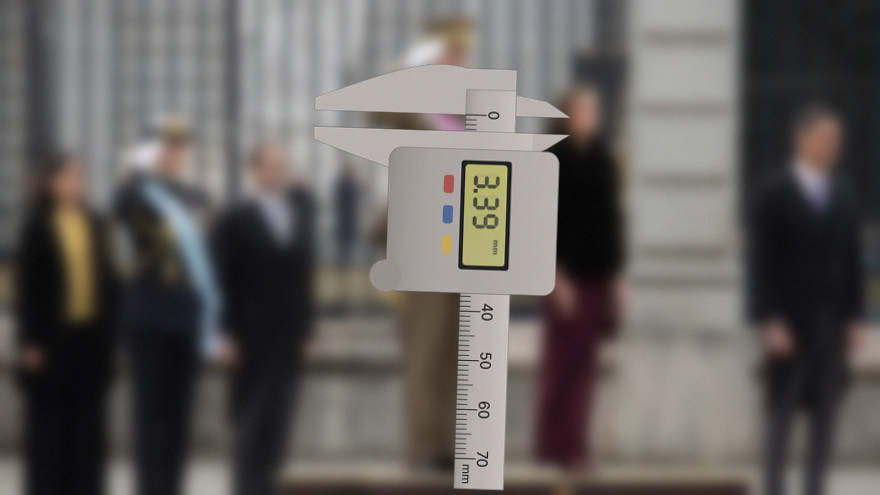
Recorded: 3.39,mm
